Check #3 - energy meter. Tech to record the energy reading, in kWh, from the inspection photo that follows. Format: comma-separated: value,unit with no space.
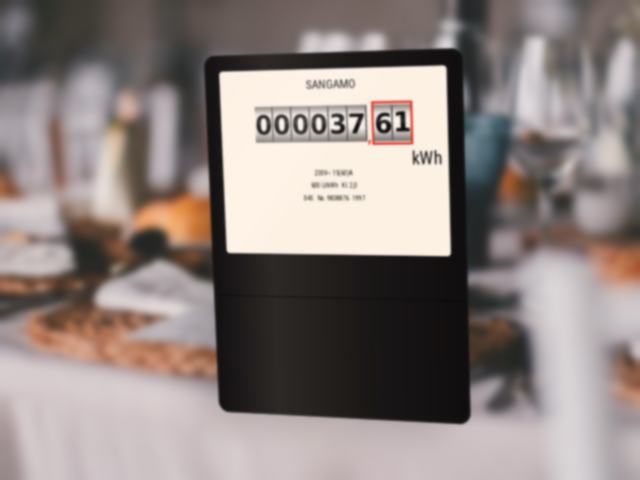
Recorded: 37.61,kWh
